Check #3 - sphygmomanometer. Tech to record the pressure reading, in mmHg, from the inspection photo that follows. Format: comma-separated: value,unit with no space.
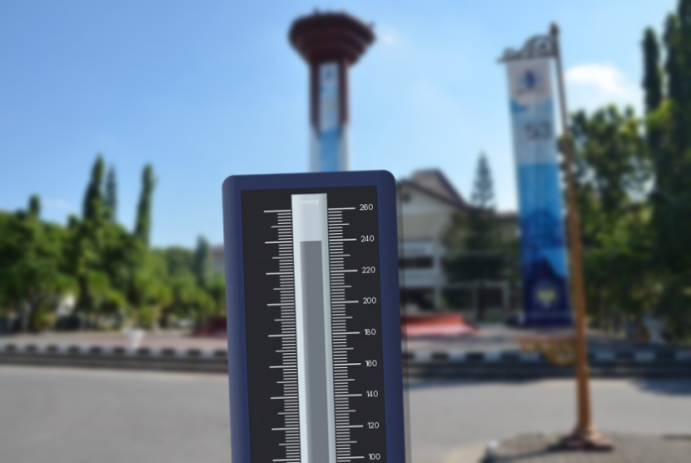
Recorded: 240,mmHg
